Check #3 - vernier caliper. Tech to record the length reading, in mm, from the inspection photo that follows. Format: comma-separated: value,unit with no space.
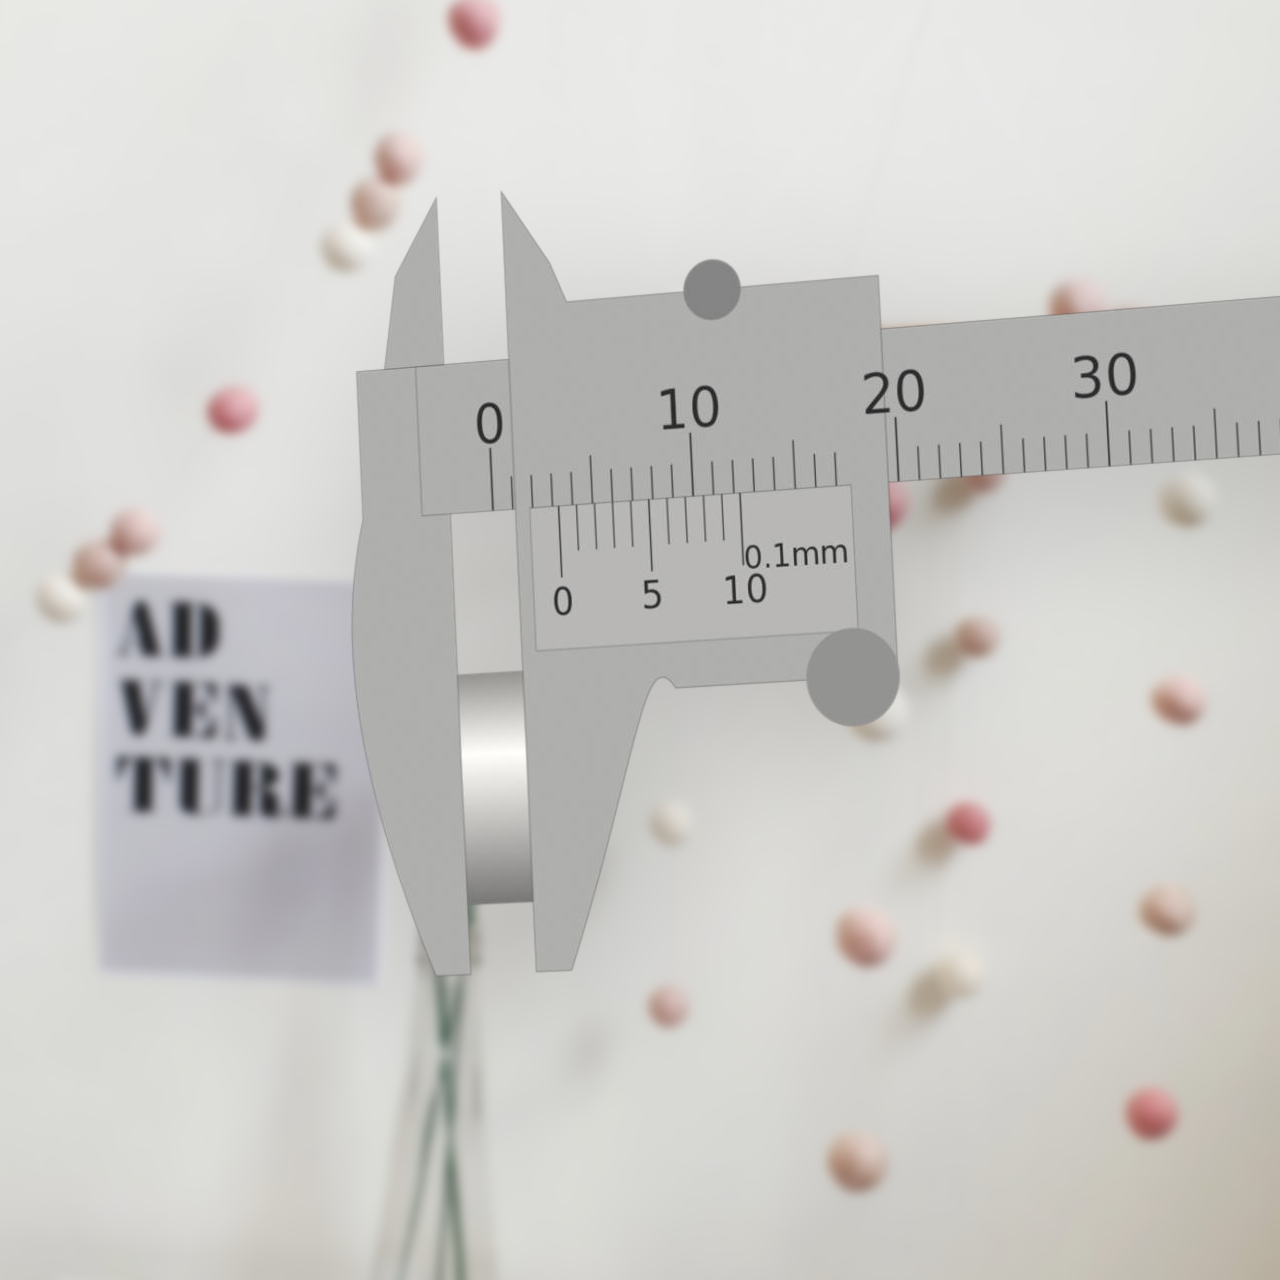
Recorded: 3.3,mm
